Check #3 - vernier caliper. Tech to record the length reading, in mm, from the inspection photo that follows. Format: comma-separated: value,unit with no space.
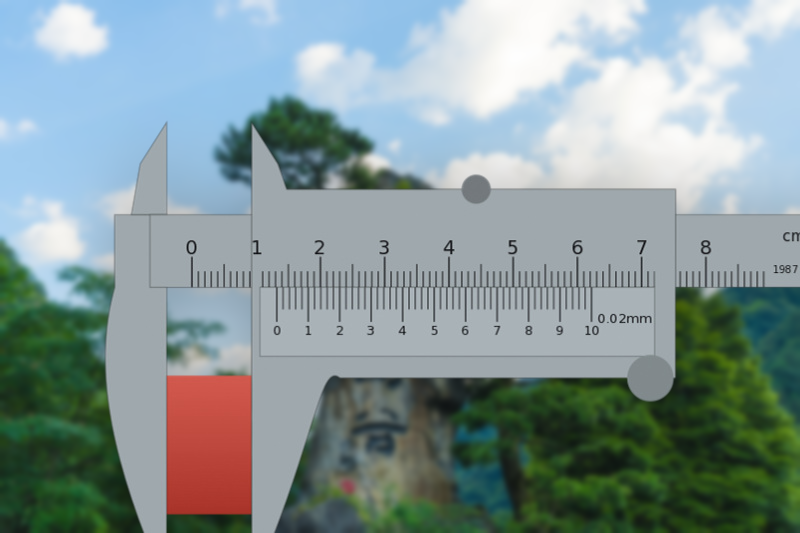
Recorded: 13.2,mm
